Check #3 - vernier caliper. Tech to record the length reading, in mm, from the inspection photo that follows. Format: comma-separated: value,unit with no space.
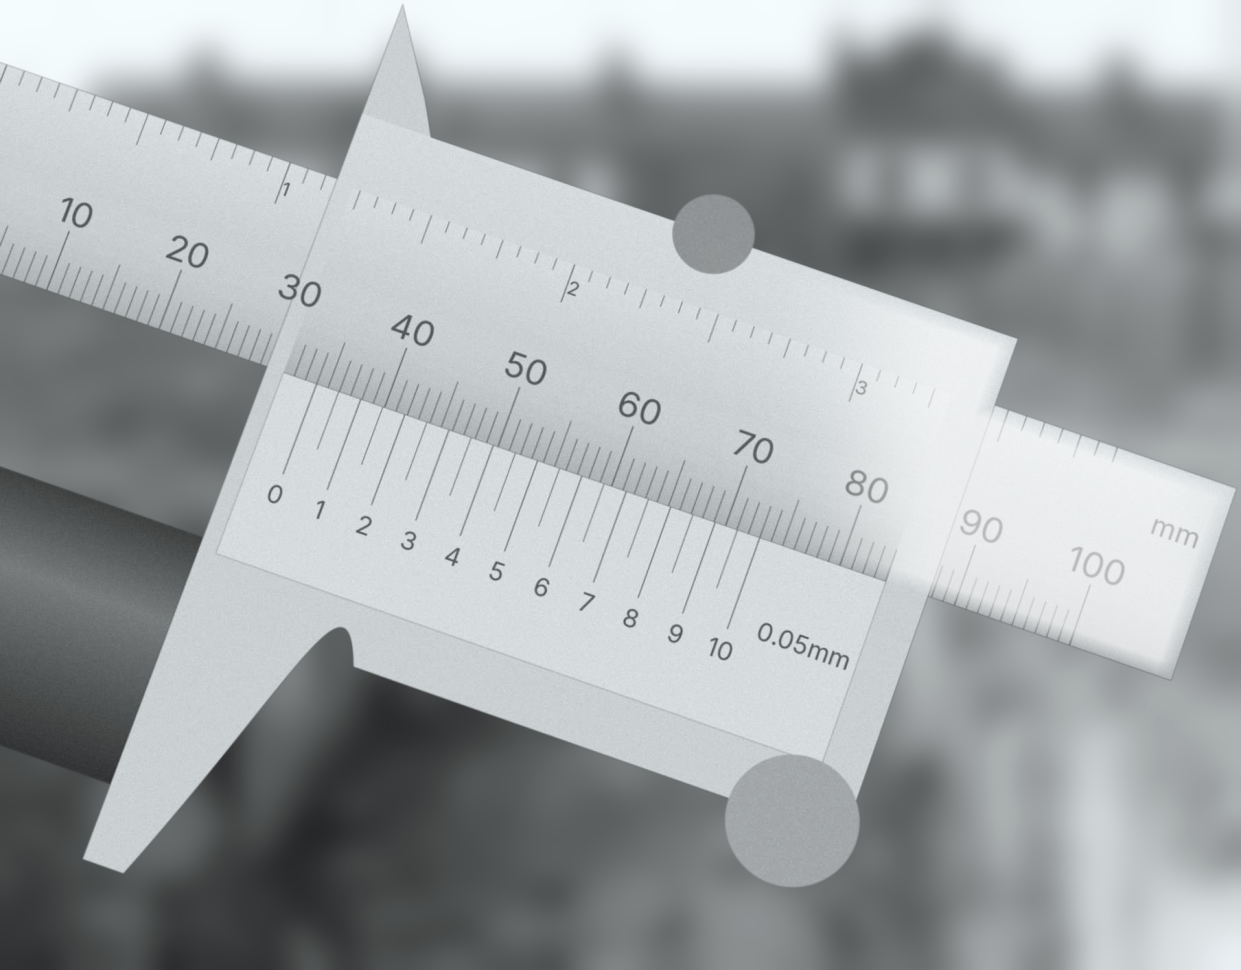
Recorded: 34.0,mm
